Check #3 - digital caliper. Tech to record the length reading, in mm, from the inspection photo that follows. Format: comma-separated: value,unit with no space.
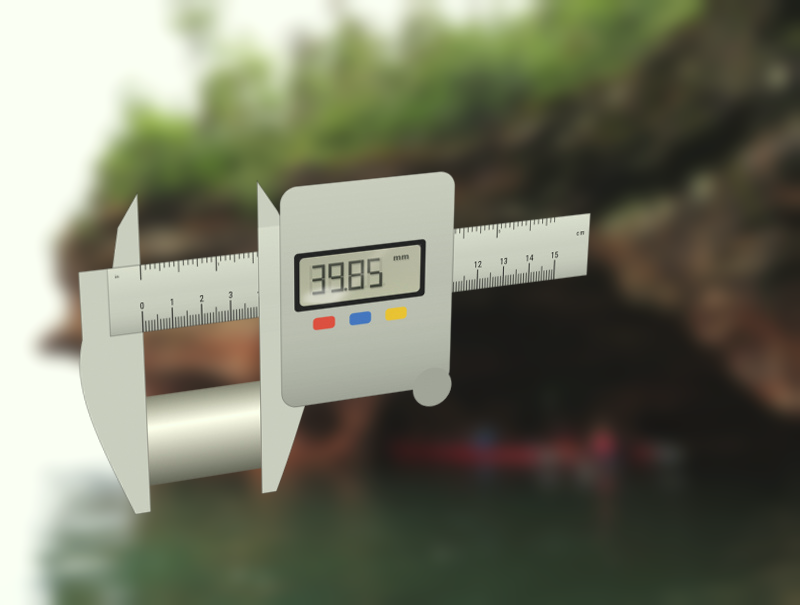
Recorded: 39.85,mm
